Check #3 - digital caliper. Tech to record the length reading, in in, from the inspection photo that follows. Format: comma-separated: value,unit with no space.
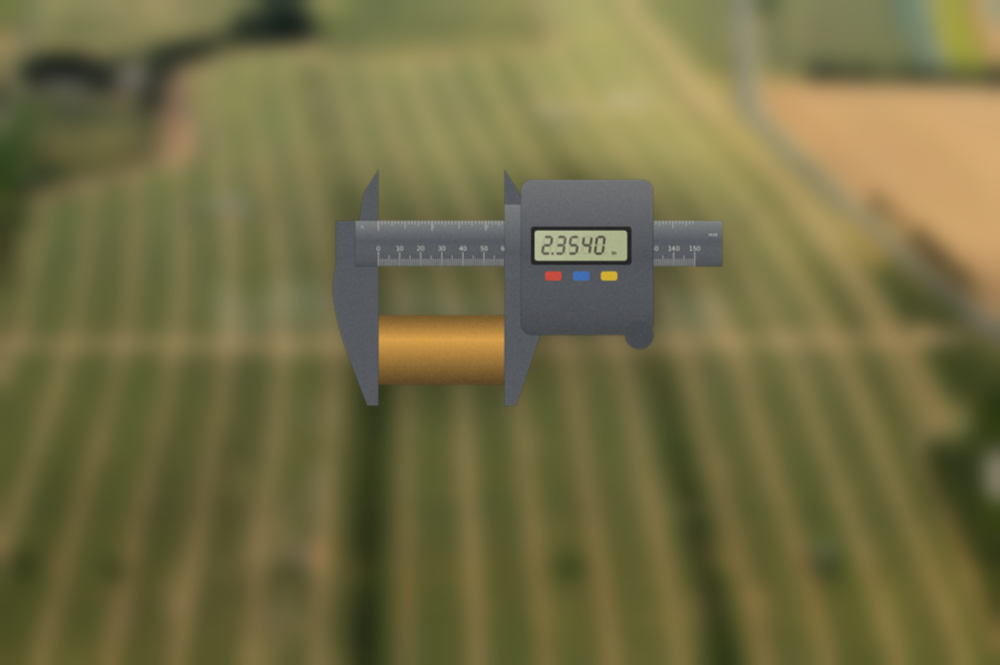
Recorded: 2.3540,in
